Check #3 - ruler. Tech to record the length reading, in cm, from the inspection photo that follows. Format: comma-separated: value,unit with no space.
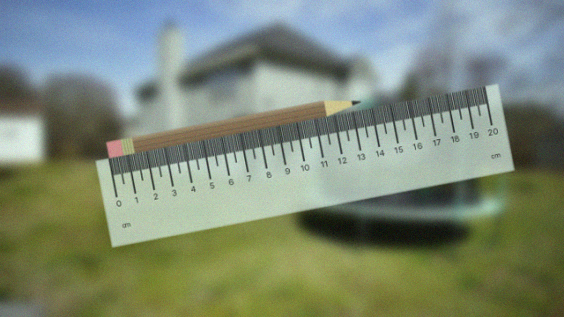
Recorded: 13.5,cm
